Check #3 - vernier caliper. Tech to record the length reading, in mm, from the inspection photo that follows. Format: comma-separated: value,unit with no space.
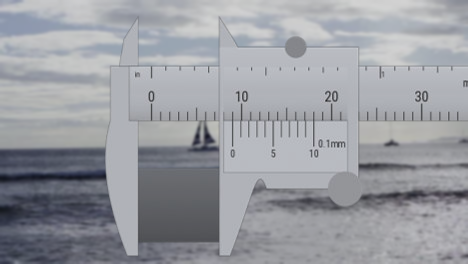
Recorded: 9.0,mm
